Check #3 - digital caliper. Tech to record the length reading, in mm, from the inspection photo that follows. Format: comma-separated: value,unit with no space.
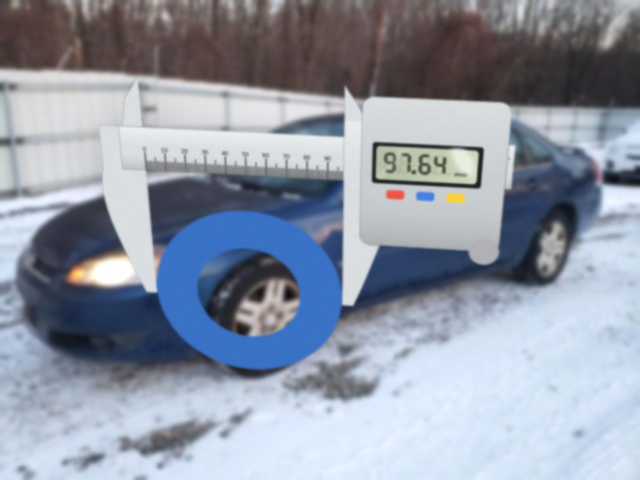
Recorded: 97.64,mm
